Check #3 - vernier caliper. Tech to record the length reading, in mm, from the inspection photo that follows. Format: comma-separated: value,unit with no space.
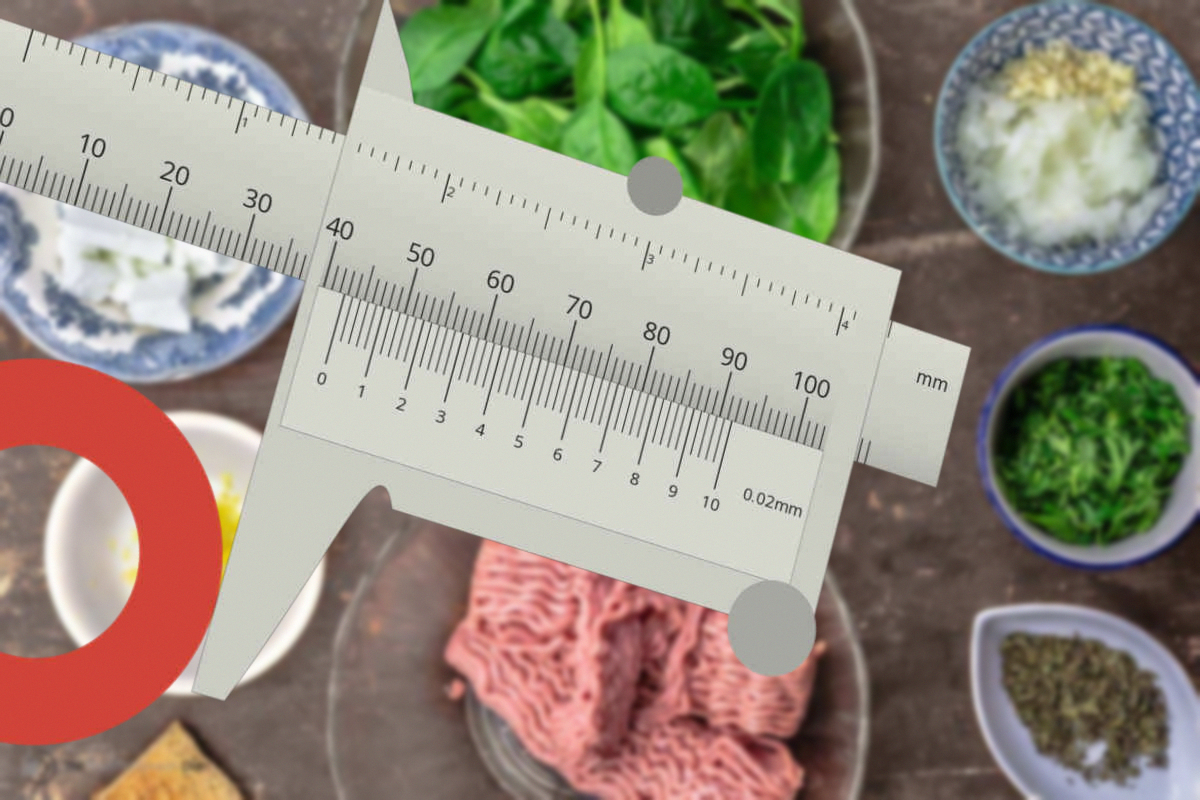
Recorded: 42.6,mm
